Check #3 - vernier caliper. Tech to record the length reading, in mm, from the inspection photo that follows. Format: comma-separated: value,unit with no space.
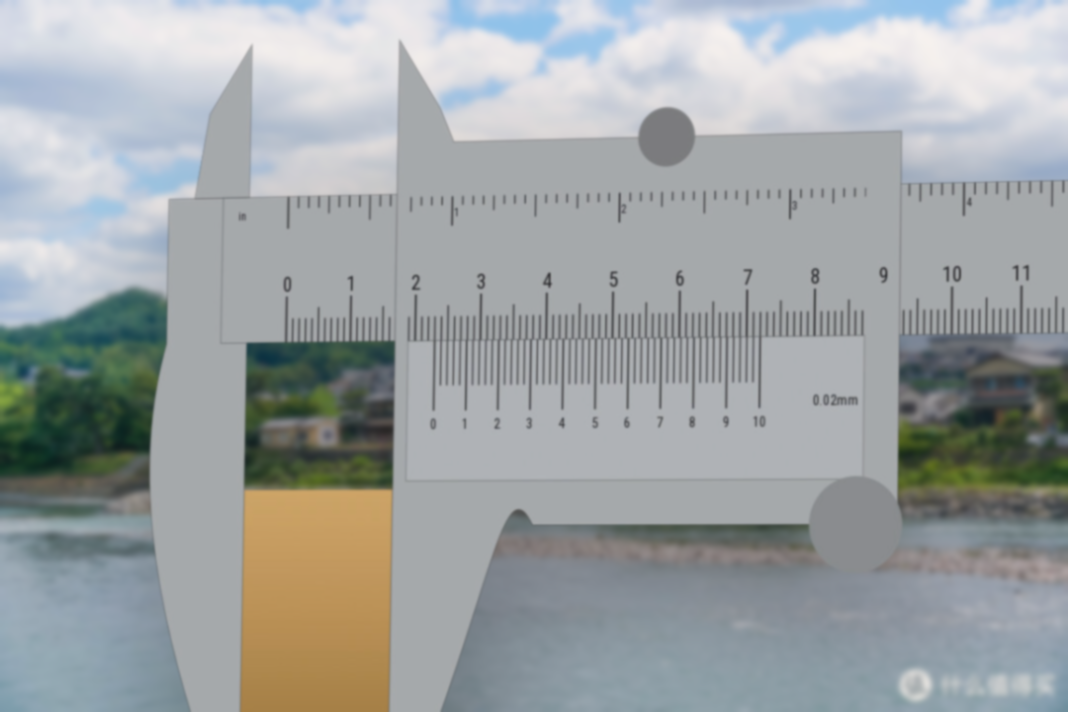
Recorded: 23.0,mm
